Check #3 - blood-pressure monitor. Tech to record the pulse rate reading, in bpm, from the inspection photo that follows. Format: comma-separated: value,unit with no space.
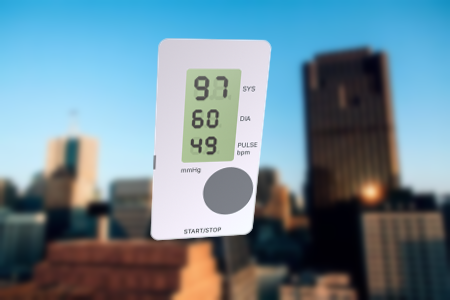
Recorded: 49,bpm
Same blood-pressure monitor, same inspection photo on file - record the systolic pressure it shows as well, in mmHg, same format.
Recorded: 97,mmHg
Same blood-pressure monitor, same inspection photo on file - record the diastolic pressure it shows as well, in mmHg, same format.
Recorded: 60,mmHg
